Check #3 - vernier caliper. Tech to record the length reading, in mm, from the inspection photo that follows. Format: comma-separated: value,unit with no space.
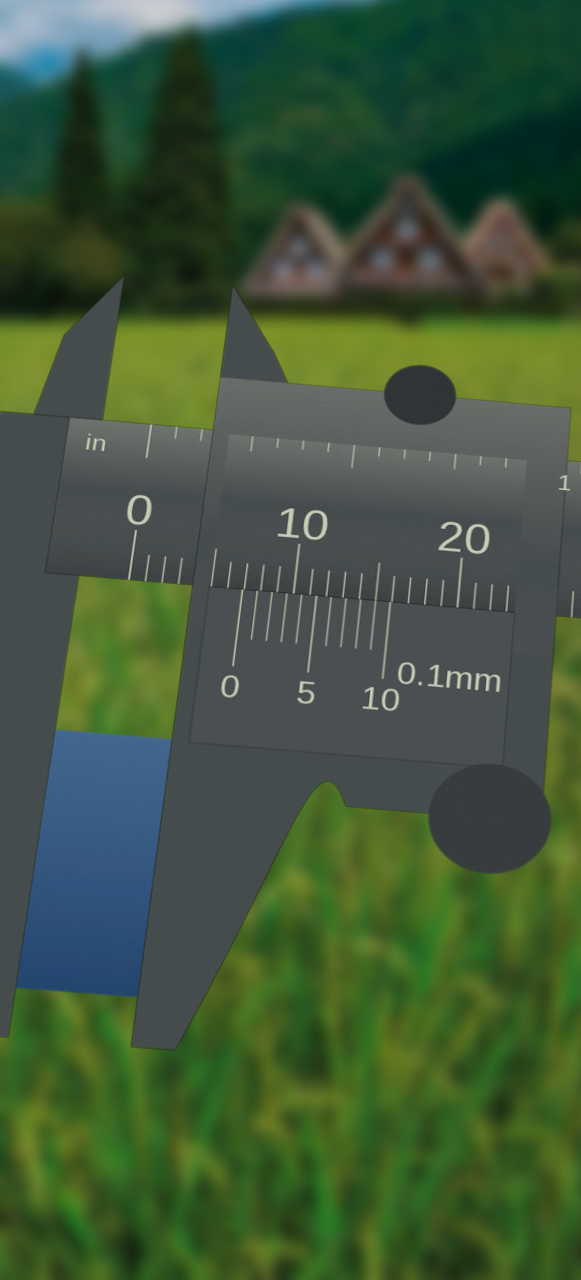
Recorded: 6.9,mm
